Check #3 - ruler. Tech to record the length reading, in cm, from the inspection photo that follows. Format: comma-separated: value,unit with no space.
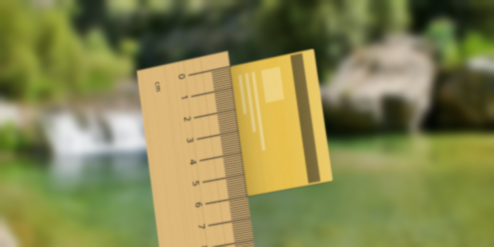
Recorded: 6,cm
